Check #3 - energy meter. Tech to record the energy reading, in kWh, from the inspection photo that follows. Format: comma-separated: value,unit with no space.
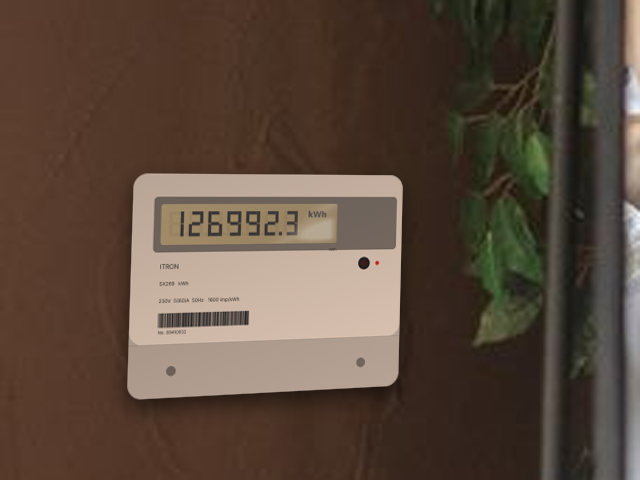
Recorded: 126992.3,kWh
